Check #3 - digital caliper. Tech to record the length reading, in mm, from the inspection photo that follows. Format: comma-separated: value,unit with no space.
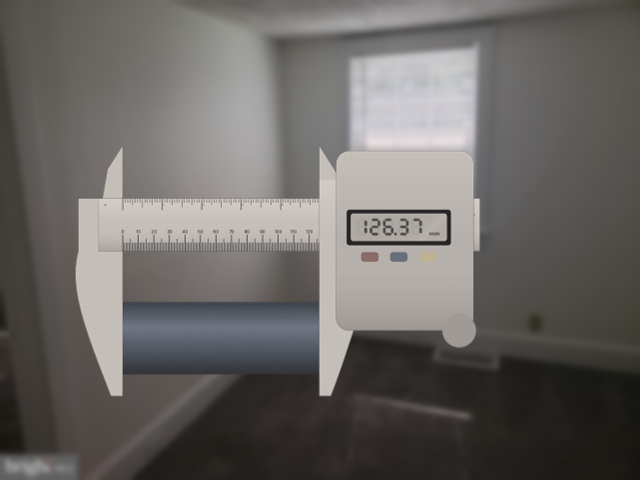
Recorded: 126.37,mm
